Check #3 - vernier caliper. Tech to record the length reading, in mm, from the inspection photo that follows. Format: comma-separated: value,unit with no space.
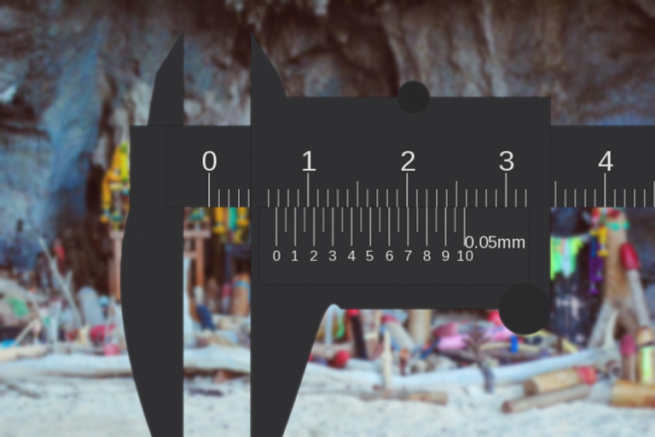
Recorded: 6.8,mm
